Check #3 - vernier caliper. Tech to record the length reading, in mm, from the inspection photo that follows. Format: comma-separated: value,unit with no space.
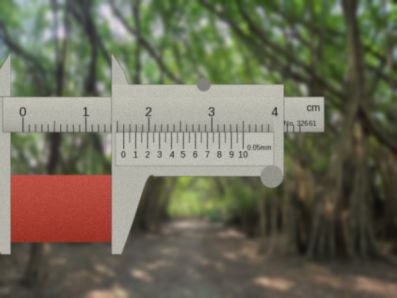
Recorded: 16.0,mm
